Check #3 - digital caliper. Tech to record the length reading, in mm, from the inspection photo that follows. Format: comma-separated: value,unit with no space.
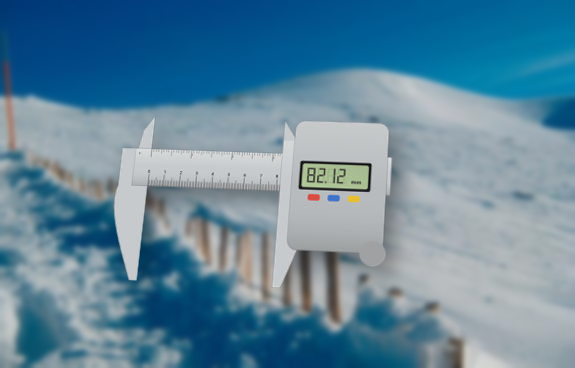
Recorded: 82.12,mm
